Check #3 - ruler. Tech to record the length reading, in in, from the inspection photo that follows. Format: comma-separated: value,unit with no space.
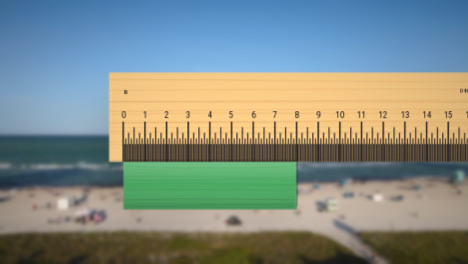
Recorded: 8,in
